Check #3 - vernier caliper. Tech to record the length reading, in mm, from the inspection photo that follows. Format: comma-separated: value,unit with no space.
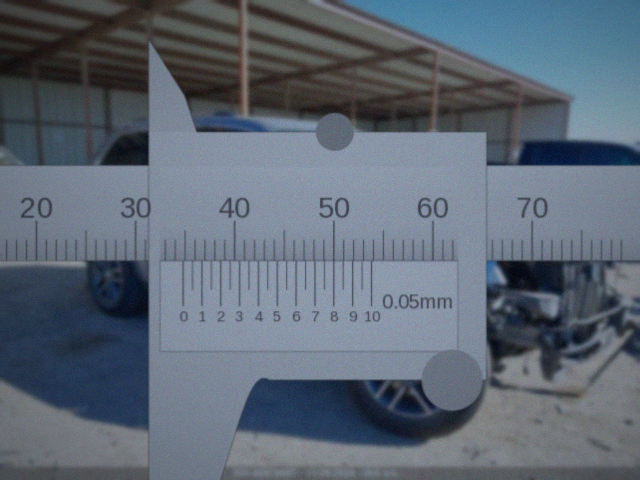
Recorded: 34.8,mm
